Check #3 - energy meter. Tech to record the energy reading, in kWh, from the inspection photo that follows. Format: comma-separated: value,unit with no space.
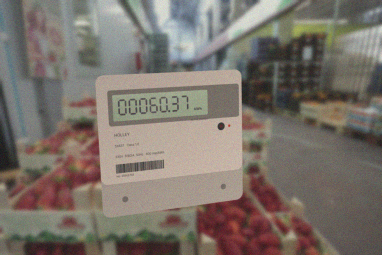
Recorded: 60.37,kWh
